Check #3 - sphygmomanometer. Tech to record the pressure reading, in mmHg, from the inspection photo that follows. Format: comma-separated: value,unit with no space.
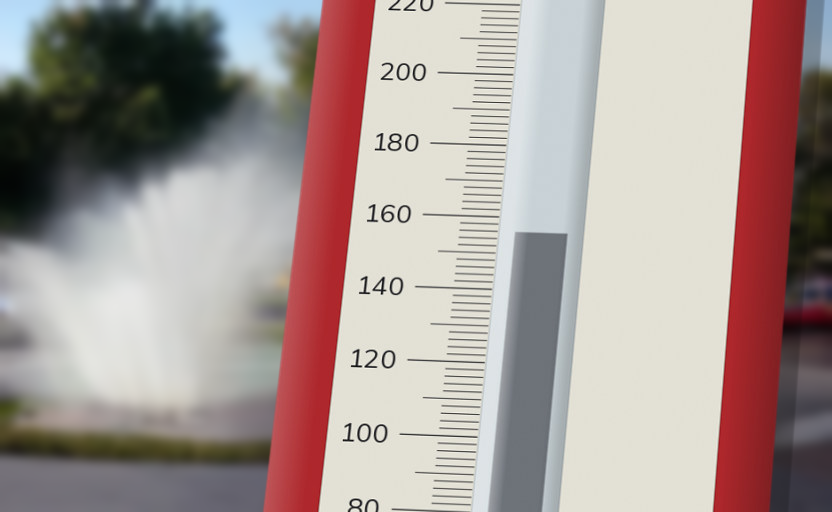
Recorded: 156,mmHg
